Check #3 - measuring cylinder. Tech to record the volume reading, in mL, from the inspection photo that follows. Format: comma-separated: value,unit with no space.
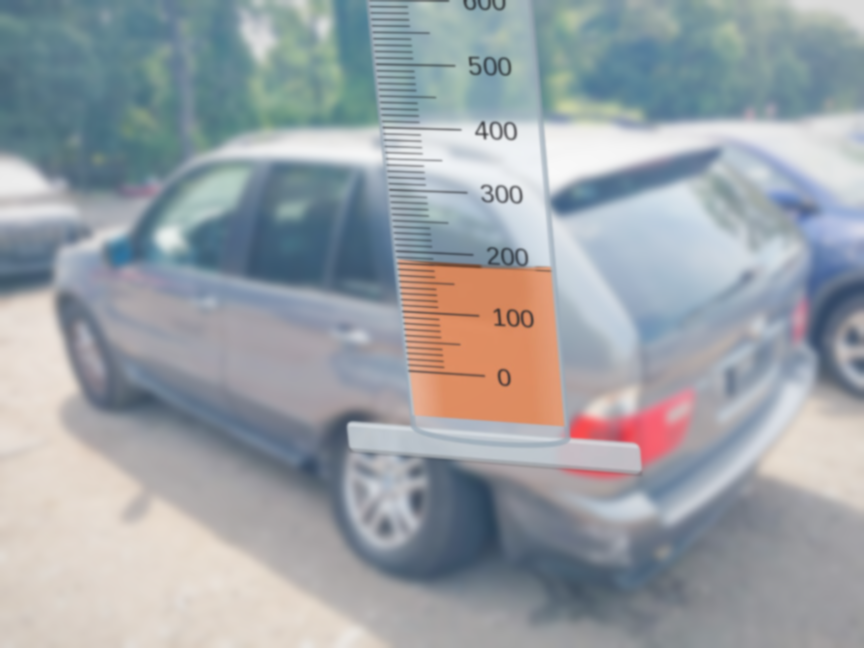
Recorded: 180,mL
